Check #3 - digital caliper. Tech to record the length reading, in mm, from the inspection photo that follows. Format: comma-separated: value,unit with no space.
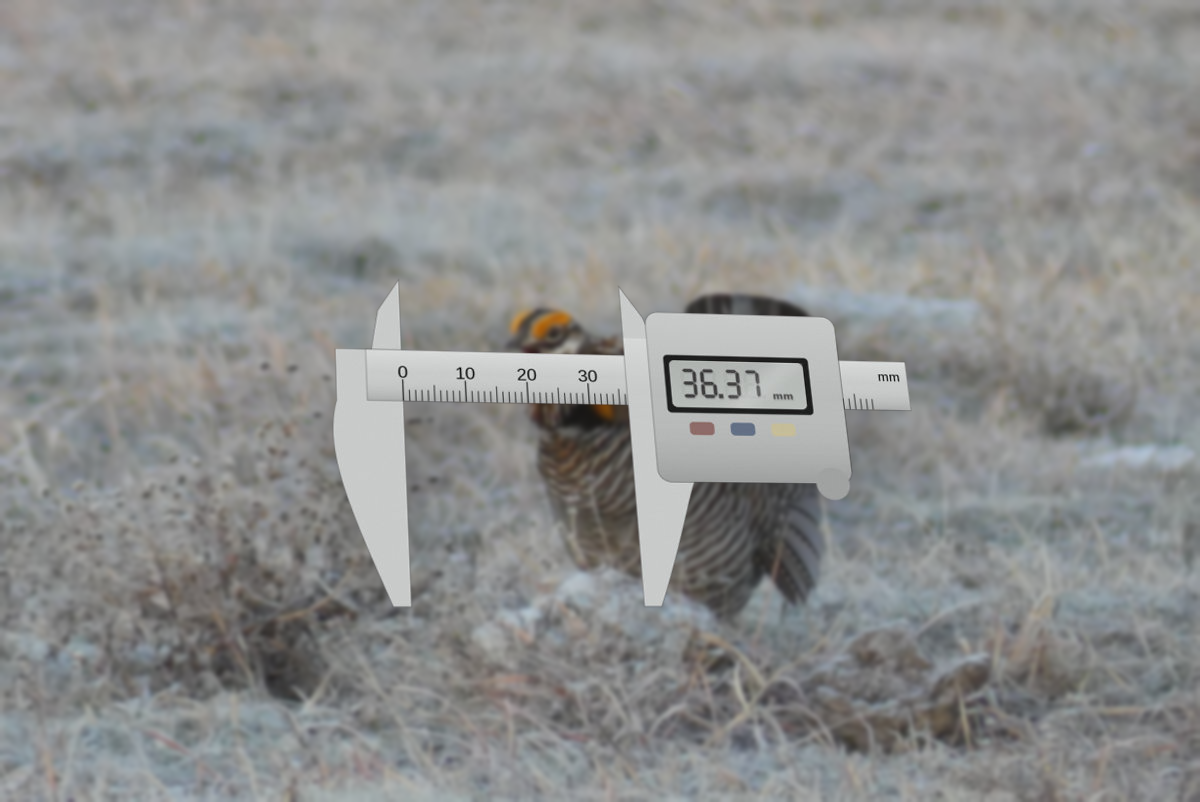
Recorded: 36.37,mm
